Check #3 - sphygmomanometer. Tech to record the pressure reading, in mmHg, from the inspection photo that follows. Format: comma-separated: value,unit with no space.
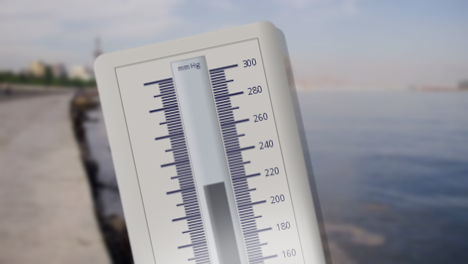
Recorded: 220,mmHg
